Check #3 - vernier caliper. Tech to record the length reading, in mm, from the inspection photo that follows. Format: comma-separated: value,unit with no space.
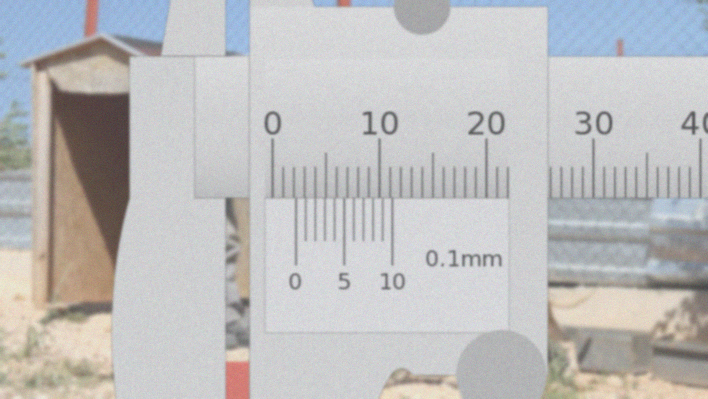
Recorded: 2.2,mm
